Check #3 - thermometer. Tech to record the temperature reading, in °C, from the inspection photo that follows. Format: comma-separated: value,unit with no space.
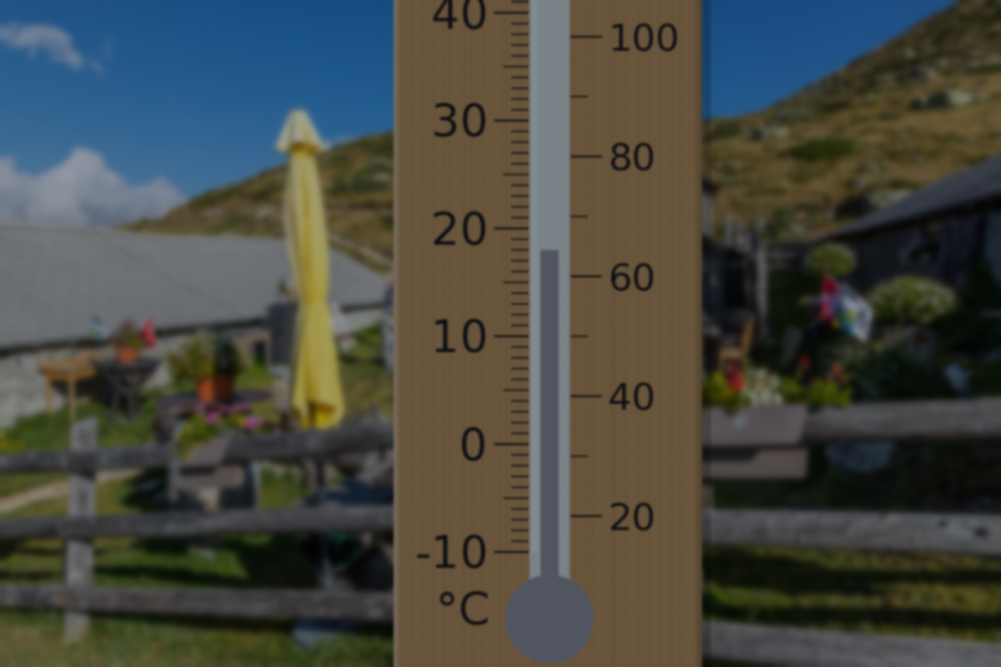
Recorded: 18,°C
